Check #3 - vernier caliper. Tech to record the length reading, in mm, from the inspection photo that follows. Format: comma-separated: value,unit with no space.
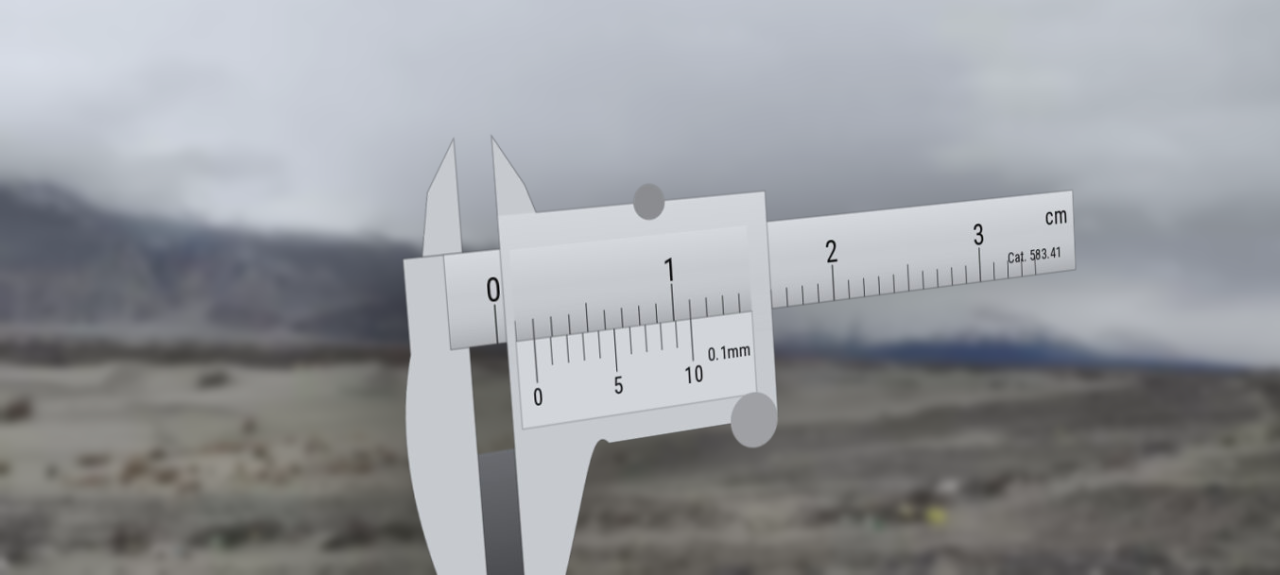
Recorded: 2.0,mm
